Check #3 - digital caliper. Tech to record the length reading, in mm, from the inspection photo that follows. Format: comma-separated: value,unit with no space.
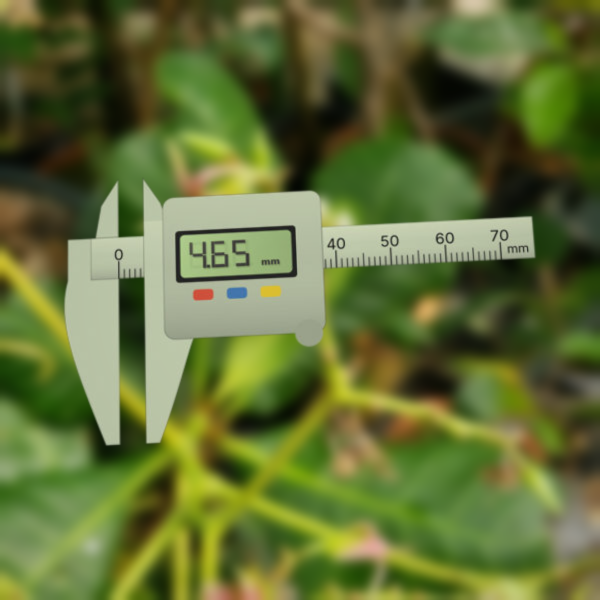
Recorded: 4.65,mm
